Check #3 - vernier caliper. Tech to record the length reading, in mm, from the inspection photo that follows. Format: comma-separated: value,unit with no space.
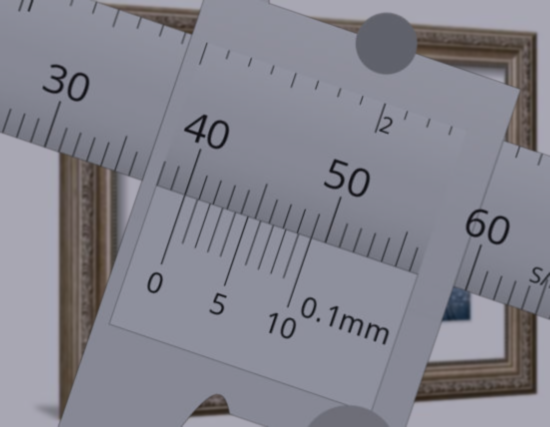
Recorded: 40.0,mm
